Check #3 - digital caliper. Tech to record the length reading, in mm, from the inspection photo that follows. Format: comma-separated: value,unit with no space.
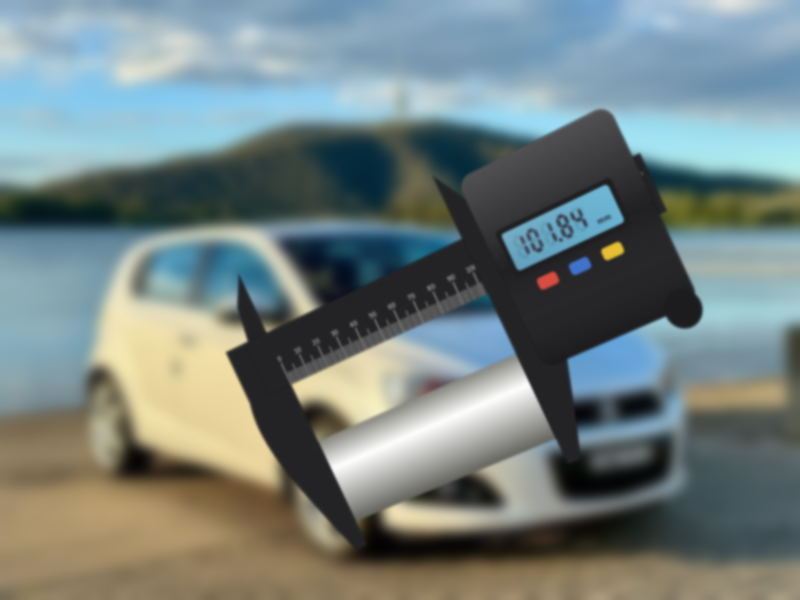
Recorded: 101.84,mm
